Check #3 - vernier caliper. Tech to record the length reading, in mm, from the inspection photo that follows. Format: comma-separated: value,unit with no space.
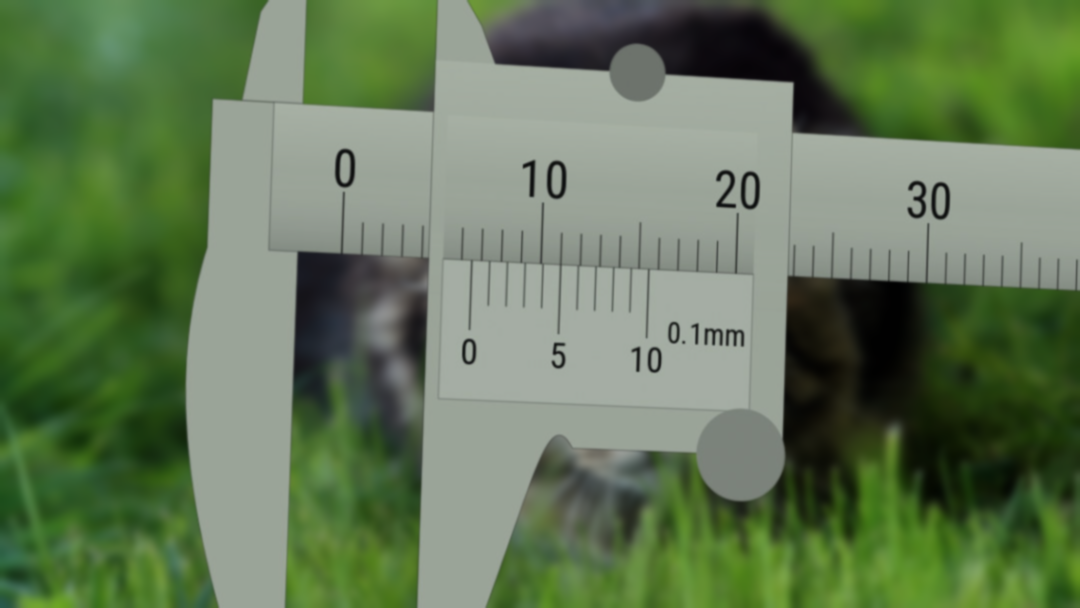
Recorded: 6.5,mm
